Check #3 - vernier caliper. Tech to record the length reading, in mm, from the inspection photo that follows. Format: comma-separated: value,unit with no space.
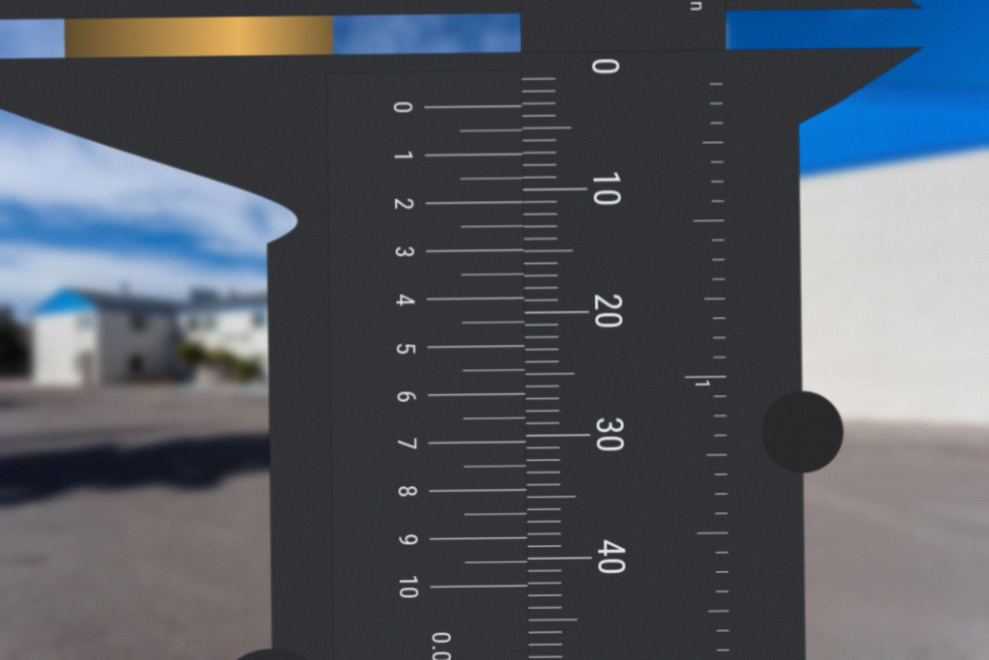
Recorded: 3.2,mm
